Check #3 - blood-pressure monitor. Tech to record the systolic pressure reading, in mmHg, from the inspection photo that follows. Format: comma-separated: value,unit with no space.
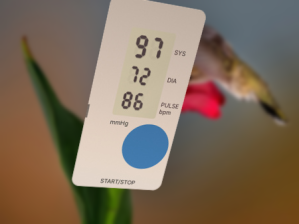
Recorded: 97,mmHg
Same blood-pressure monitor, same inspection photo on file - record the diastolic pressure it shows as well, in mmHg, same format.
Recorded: 72,mmHg
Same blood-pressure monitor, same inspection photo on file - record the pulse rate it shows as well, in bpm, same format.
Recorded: 86,bpm
